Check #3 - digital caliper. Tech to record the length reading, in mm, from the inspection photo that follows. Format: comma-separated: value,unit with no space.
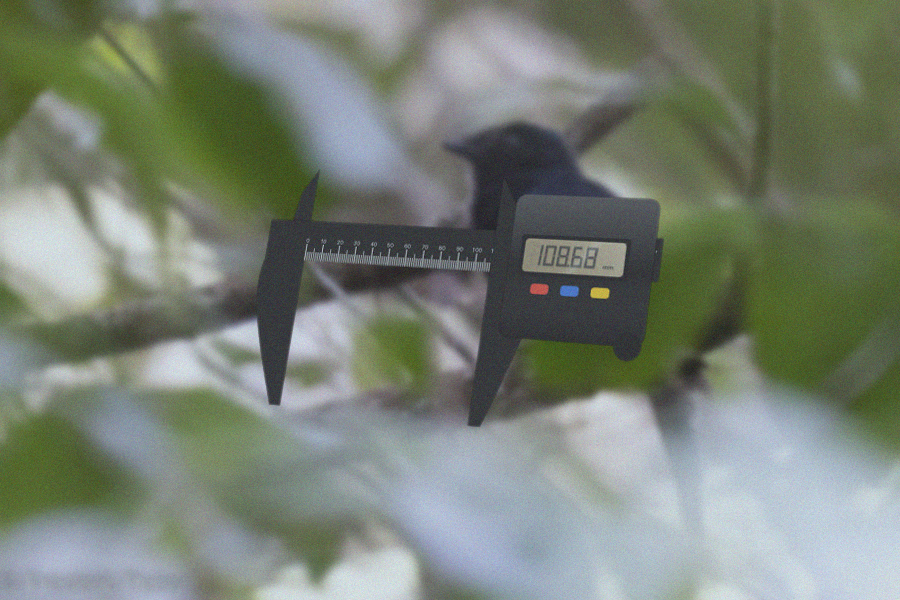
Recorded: 108.68,mm
